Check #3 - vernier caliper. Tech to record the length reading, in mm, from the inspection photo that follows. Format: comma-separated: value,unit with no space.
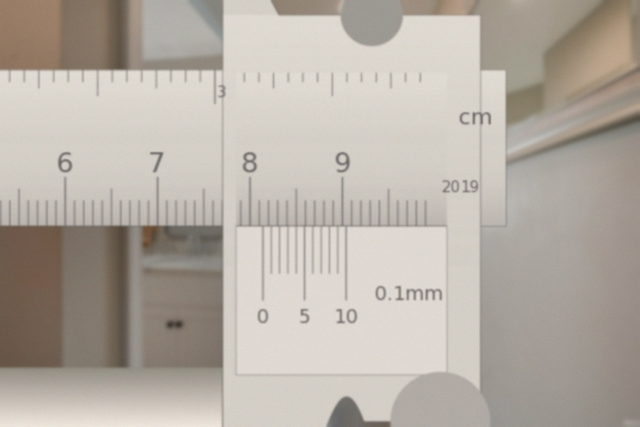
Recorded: 81.4,mm
